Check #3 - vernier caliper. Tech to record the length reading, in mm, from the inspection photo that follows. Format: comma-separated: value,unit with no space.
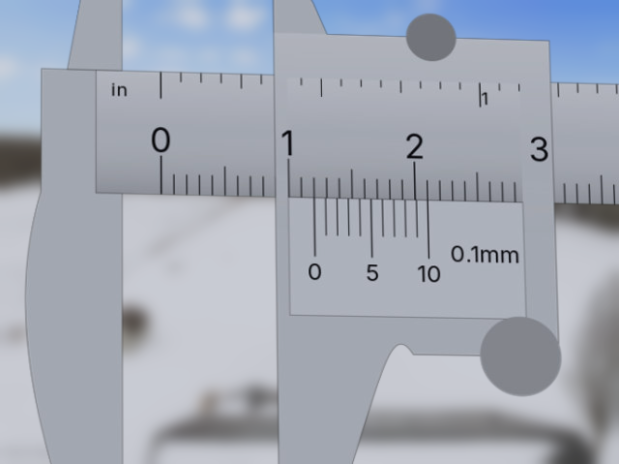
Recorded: 12.0,mm
